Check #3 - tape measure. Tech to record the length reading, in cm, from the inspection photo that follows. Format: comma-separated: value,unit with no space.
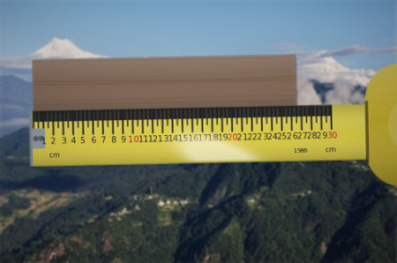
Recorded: 26.5,cm
